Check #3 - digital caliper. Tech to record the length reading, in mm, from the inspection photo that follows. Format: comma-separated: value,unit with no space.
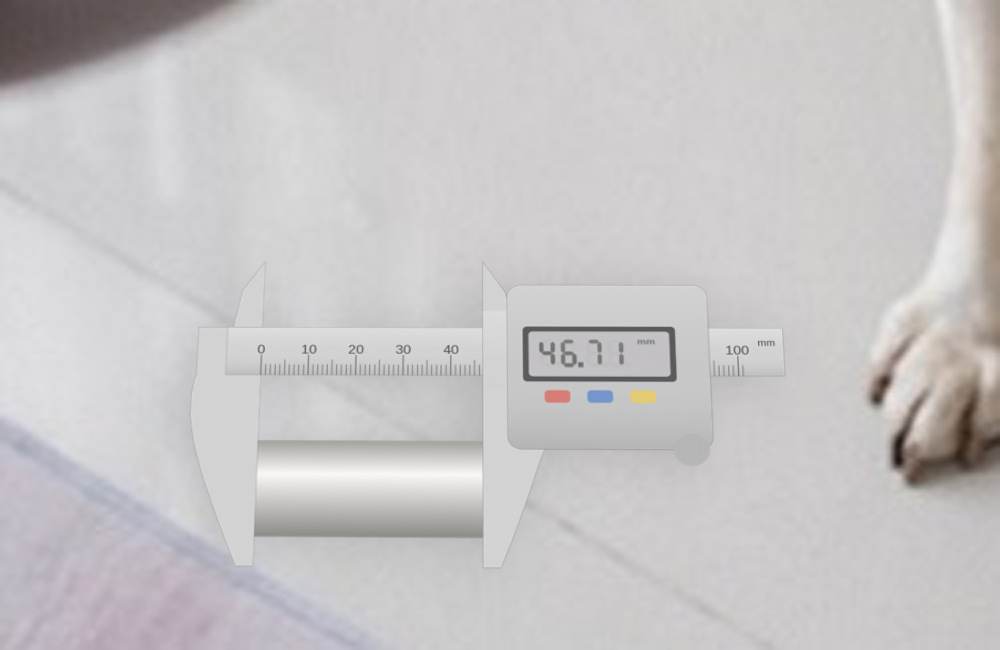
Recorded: 46.71,mm
